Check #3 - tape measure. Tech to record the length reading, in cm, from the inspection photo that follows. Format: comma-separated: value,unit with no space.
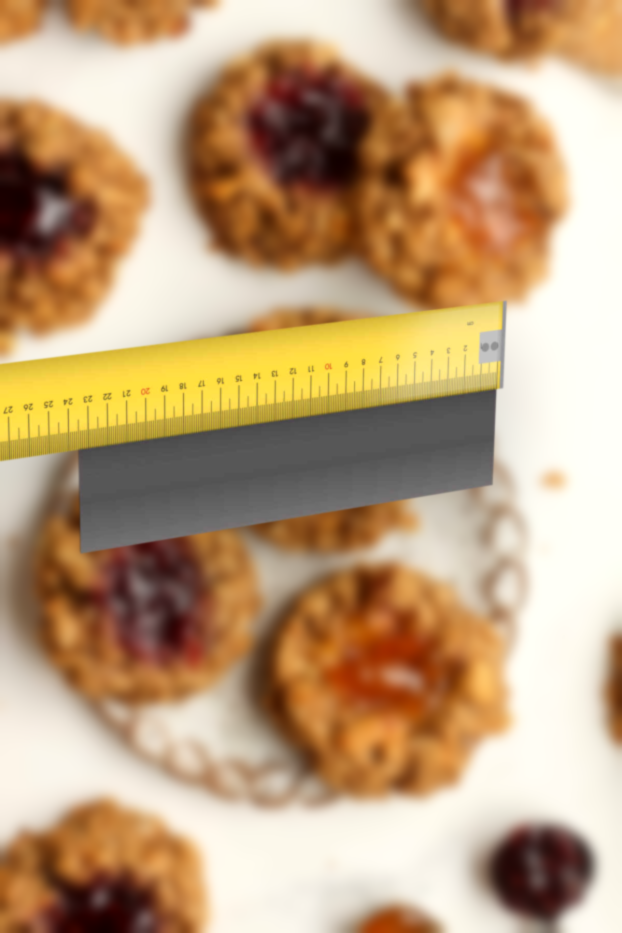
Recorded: 23.5,cm
